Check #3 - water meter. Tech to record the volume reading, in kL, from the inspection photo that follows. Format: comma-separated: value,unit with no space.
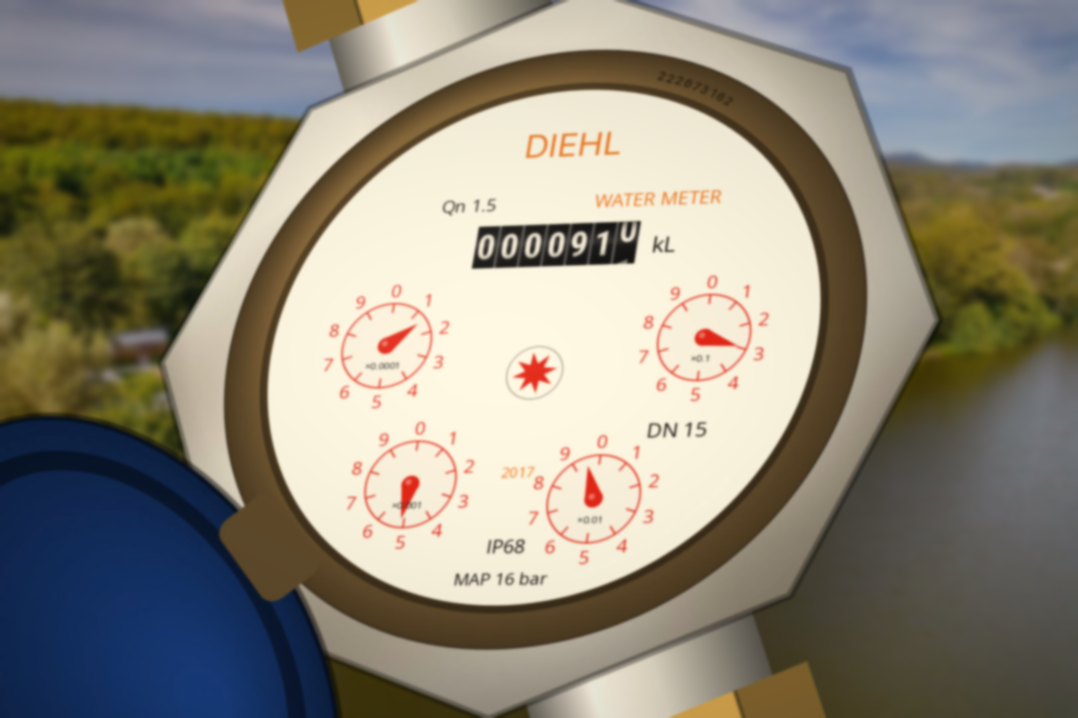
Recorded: 910.2951,kL
